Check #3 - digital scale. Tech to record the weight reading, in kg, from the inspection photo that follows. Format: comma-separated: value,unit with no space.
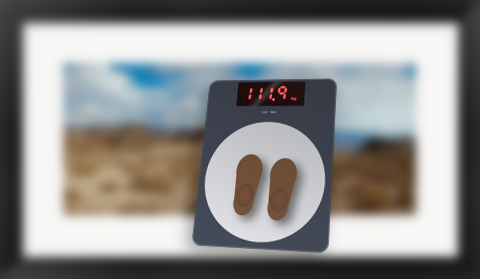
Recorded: 111.9,kg
